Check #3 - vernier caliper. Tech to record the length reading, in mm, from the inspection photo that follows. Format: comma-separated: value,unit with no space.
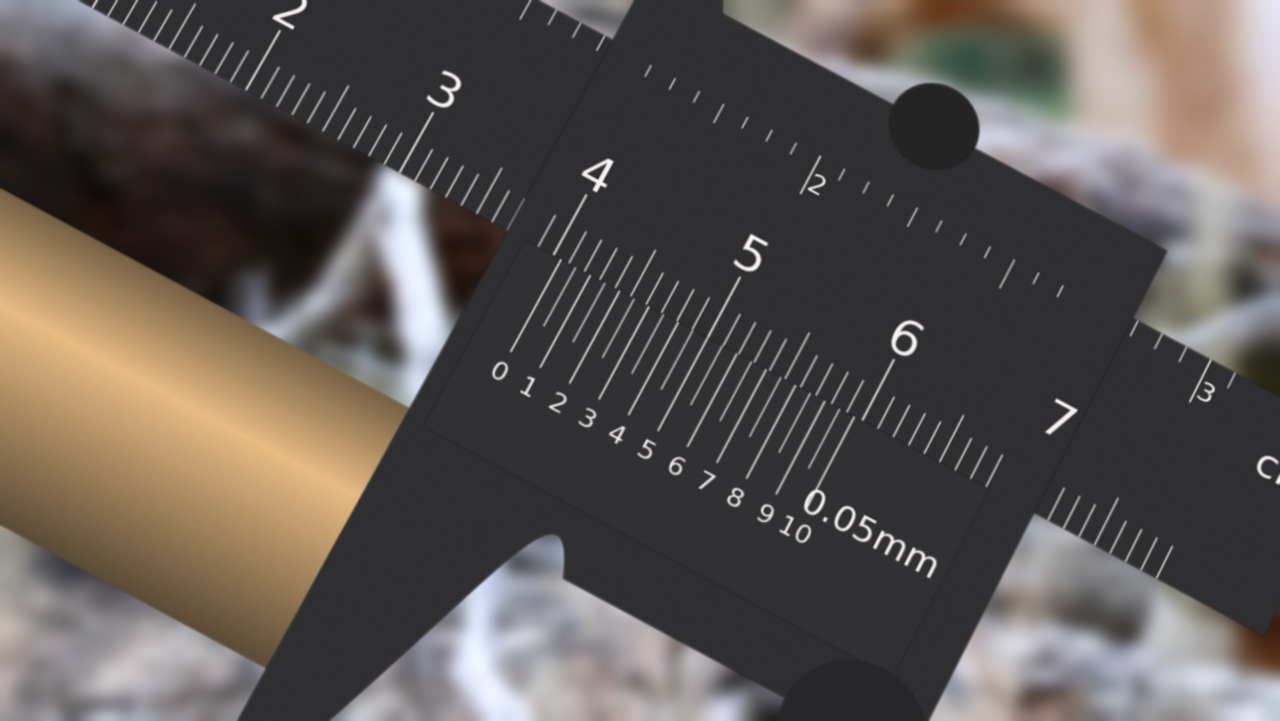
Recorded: 40.5,mm
